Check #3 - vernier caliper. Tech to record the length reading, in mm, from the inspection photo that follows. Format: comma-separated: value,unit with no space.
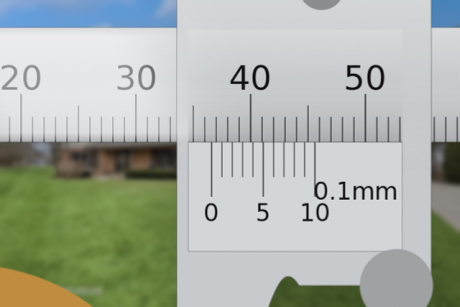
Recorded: 36.6,mm
